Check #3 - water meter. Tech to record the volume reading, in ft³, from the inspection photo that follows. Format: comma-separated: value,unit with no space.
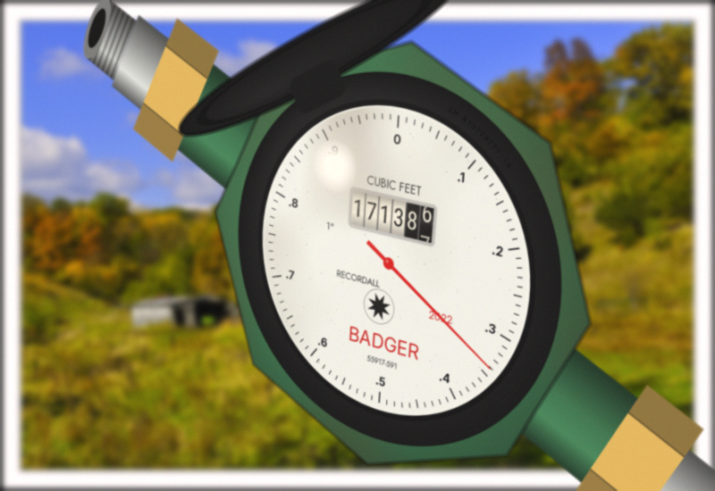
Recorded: 171386.34,ft³
